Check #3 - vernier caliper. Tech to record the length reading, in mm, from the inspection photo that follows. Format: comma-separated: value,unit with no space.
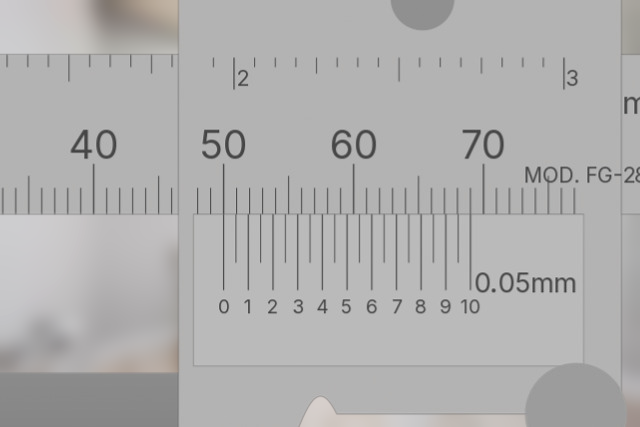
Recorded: 50.0,mm
